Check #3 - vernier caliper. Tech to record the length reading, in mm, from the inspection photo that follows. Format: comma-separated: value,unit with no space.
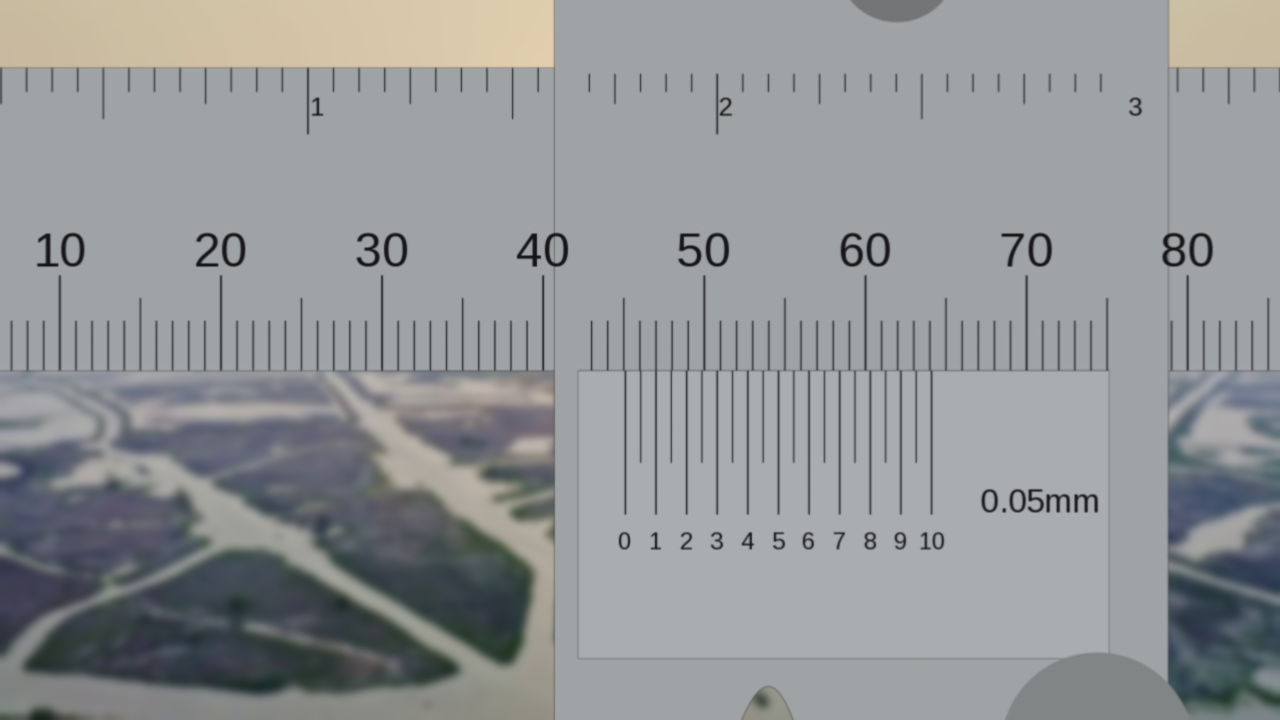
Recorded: 45.1,mm
